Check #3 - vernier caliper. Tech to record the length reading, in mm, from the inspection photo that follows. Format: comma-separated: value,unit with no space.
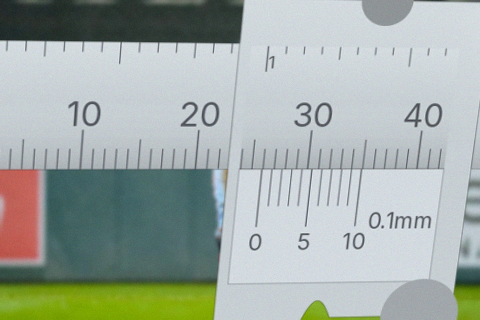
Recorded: 25.9,mm
